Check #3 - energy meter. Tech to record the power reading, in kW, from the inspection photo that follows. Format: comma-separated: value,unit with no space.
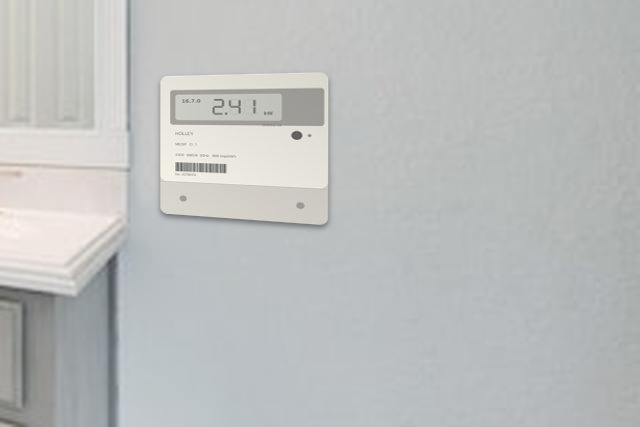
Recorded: 2.41,kW
